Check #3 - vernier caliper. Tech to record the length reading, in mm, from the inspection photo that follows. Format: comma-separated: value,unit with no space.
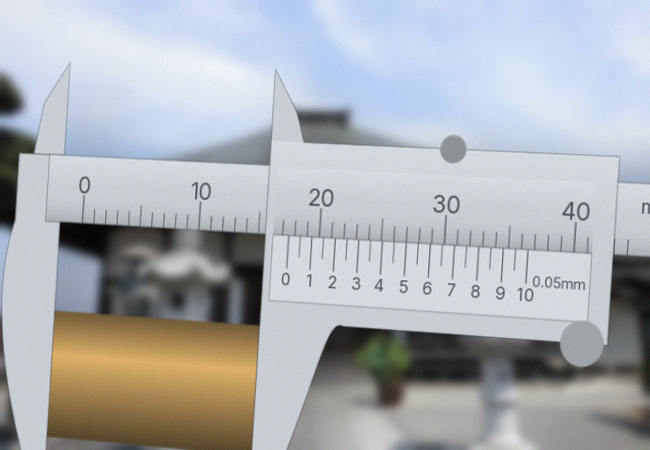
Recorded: 17.5,mm
